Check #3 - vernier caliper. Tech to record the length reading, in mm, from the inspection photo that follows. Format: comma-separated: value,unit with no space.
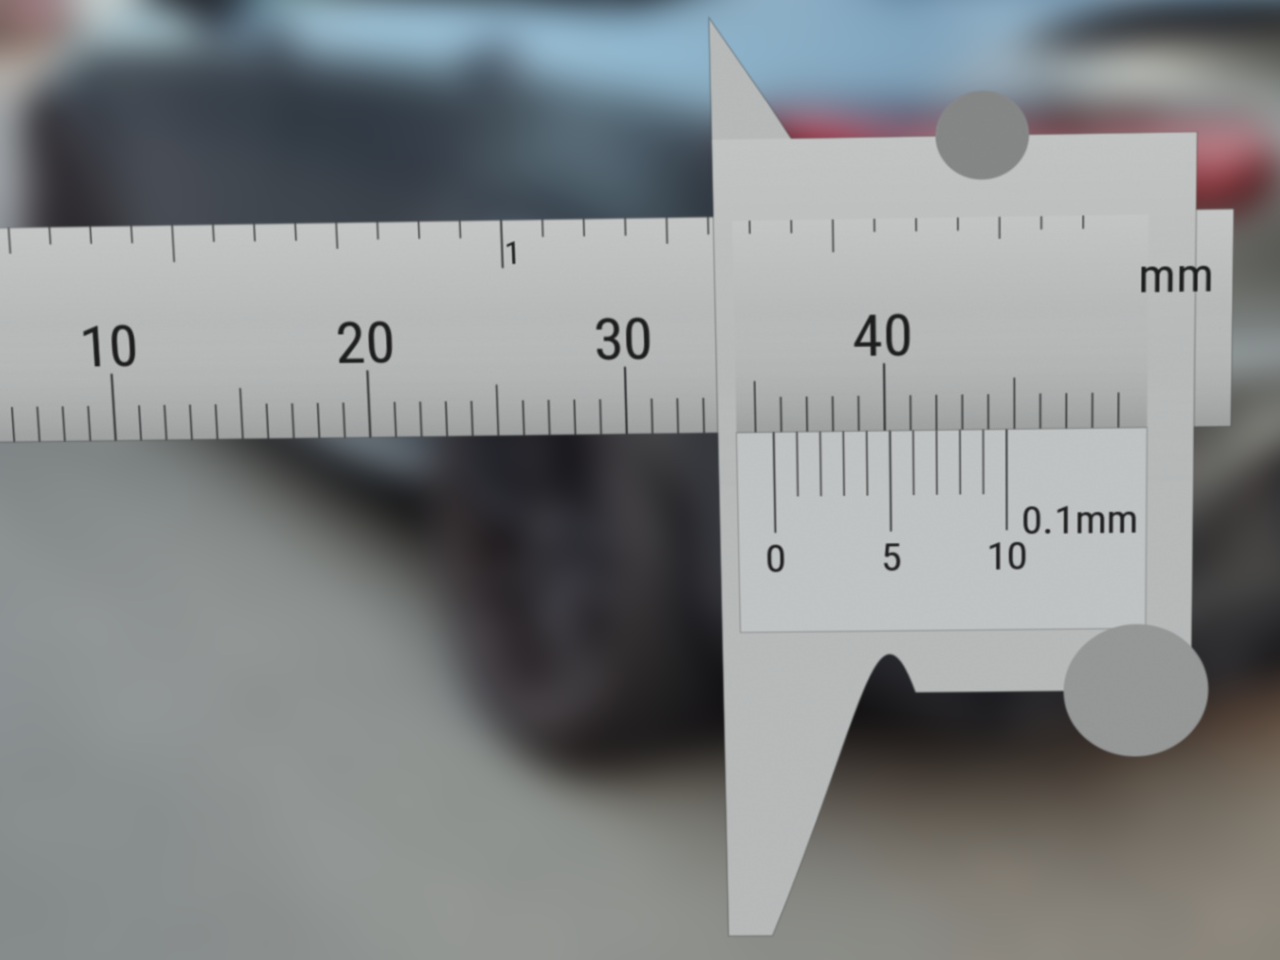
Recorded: 35.7,mm
